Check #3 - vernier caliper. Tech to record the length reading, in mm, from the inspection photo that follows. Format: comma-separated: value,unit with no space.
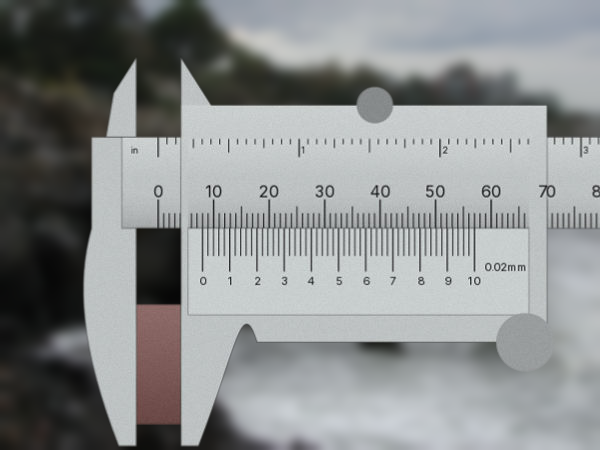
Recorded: 8.0,mm
